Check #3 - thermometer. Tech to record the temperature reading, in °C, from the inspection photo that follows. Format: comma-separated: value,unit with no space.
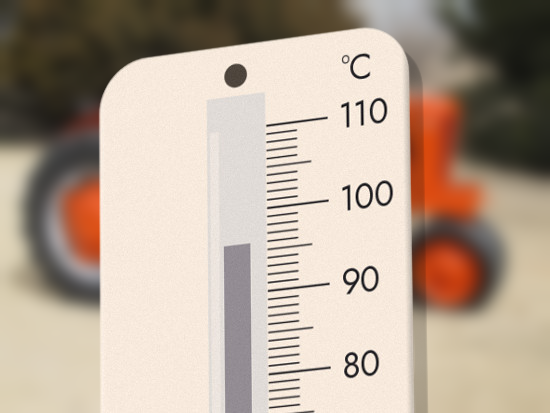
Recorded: 96,°C
